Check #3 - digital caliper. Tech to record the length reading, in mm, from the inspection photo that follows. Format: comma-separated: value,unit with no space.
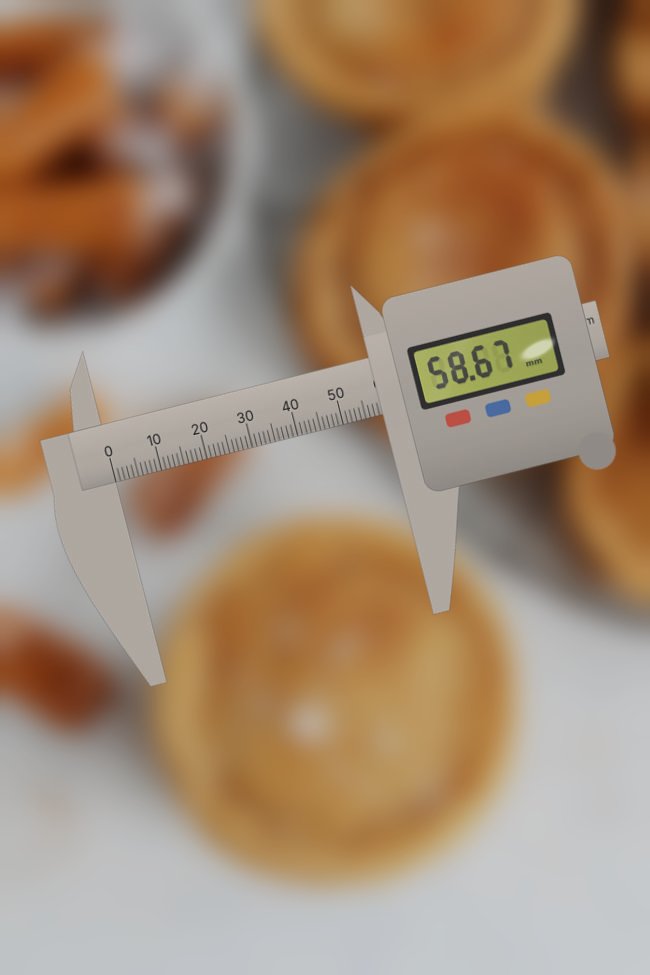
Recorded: 58.67,mm
